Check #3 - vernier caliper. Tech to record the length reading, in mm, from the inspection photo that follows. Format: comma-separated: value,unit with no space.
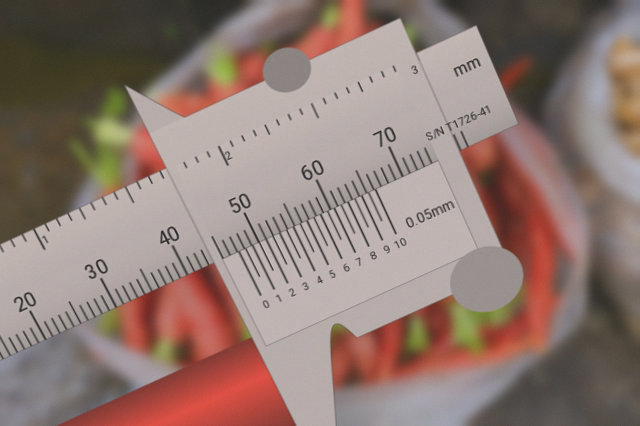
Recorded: 47.2,mm
